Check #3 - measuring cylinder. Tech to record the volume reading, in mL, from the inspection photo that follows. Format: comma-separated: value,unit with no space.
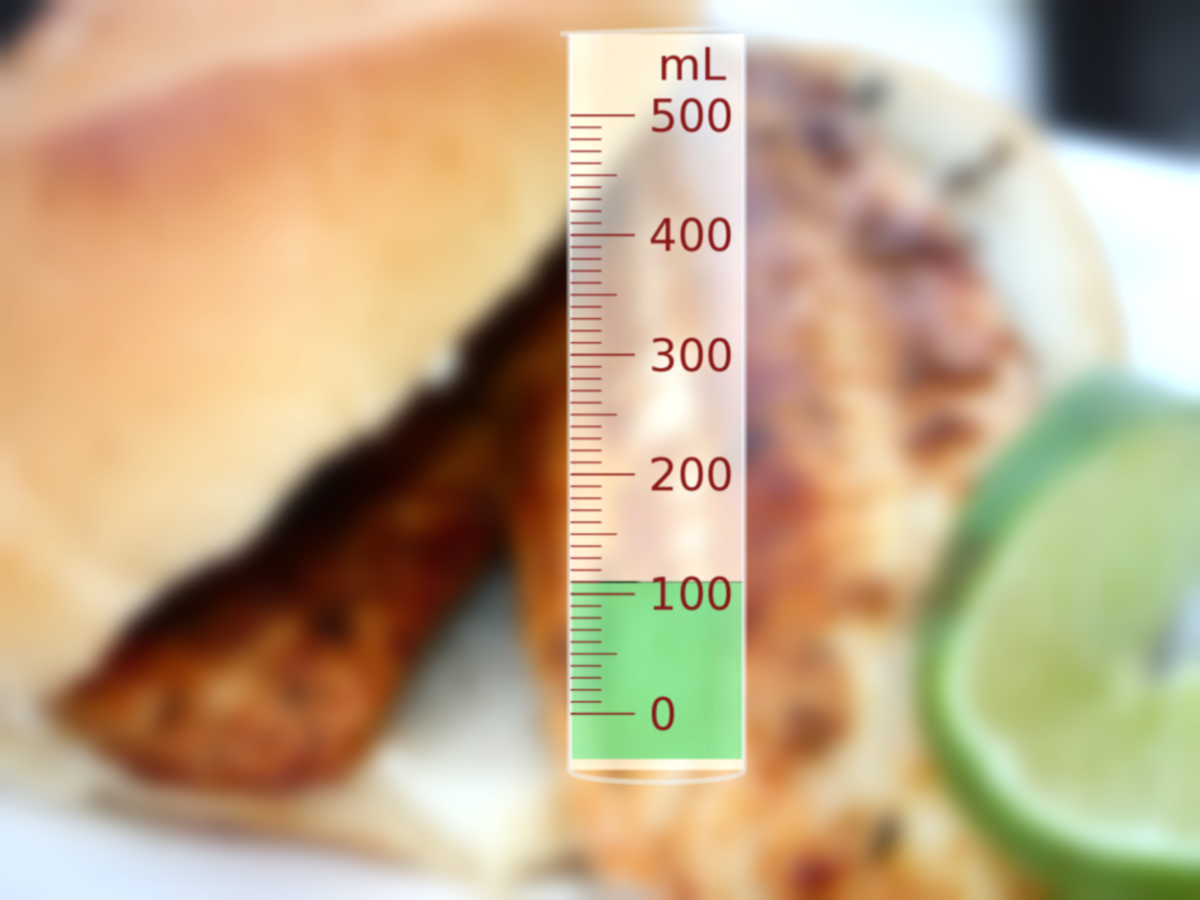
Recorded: 110,mL
